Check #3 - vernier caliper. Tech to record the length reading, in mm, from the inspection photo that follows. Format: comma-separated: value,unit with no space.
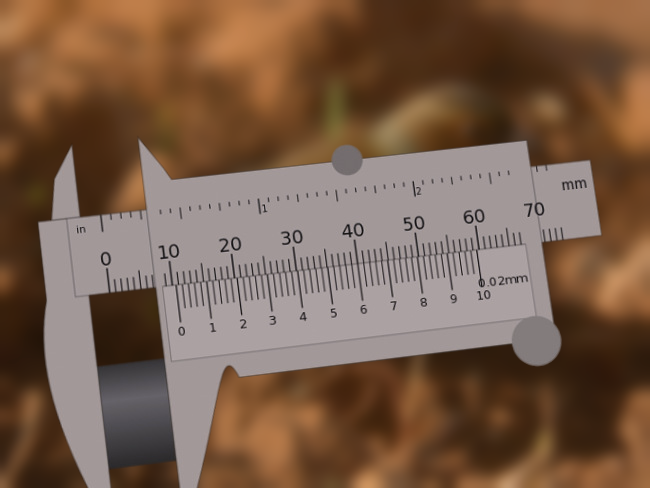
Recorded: 10.6,mm
